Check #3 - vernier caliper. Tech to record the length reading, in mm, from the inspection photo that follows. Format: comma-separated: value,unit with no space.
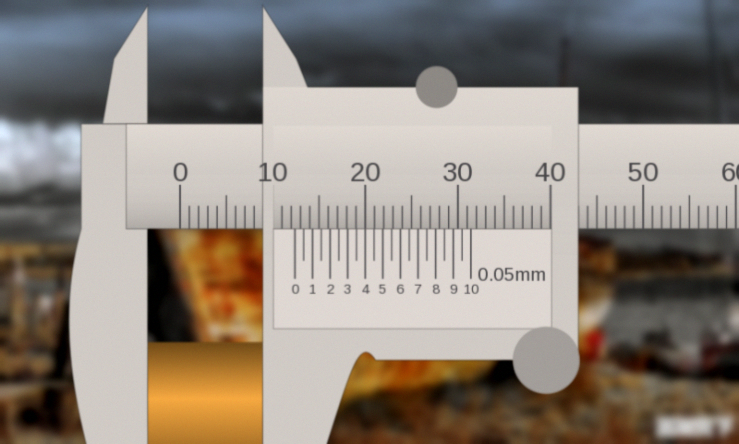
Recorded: 12.4,mm
